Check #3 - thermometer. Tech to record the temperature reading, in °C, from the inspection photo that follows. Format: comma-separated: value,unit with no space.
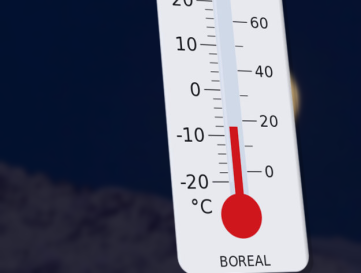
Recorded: -8,°C
